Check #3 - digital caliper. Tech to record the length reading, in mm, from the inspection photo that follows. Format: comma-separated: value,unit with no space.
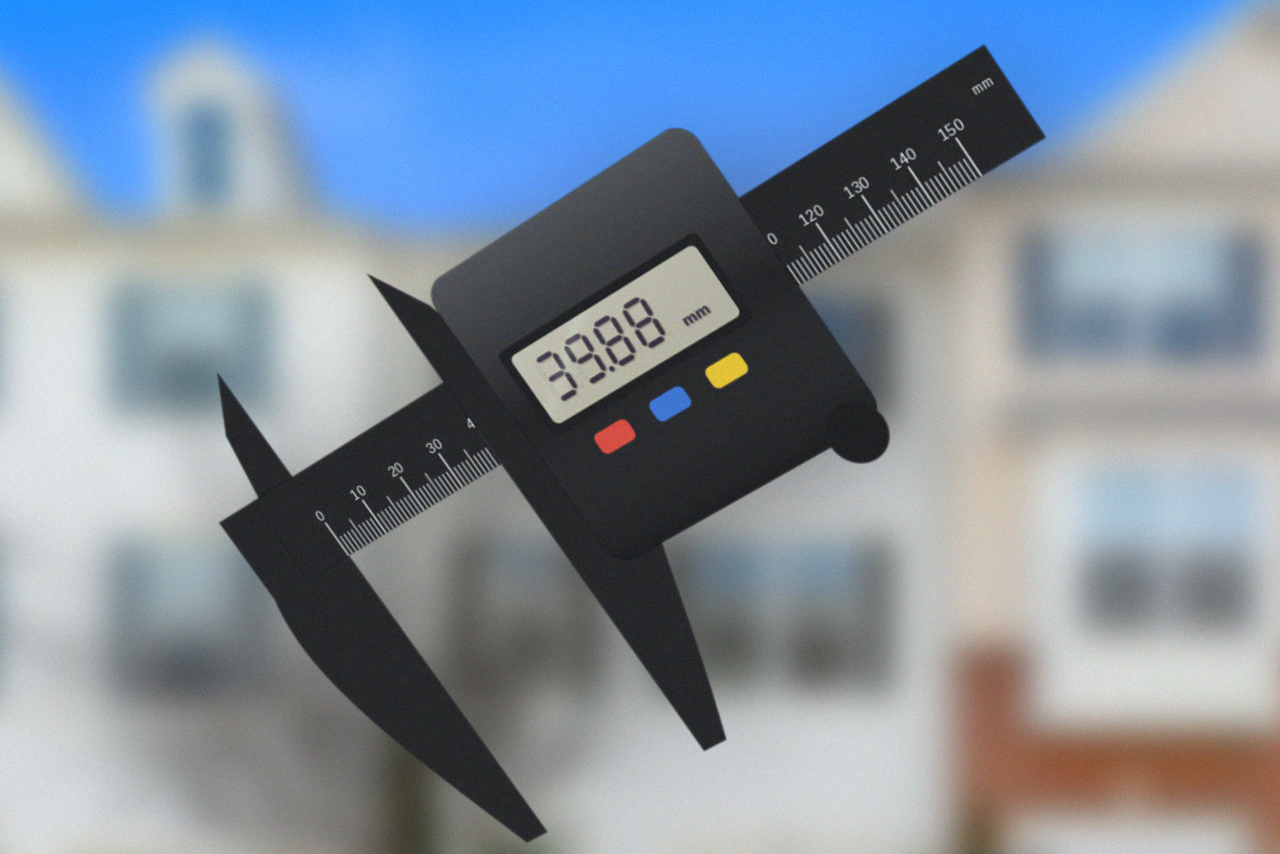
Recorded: 39.88,mm
